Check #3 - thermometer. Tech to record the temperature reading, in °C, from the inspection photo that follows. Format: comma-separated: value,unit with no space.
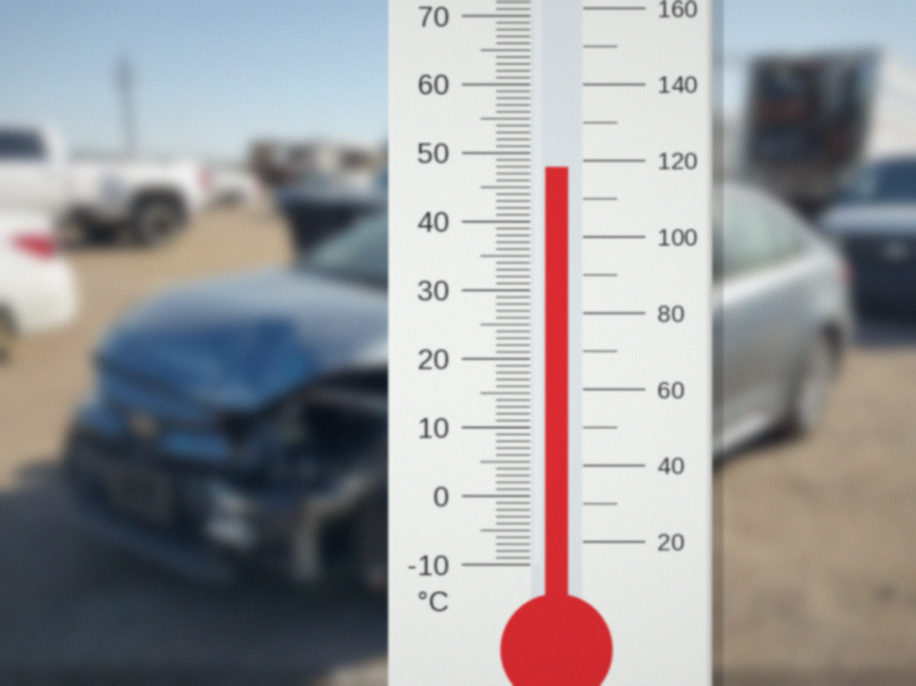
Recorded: 48,°C
